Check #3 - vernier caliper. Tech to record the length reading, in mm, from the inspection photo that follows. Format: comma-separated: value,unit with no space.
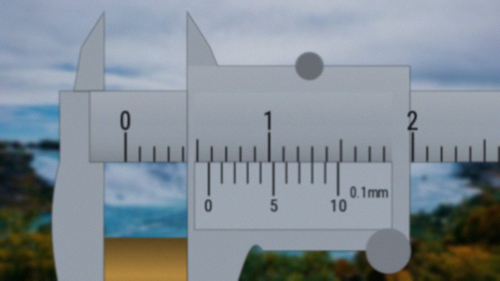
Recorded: 5.8,mm
